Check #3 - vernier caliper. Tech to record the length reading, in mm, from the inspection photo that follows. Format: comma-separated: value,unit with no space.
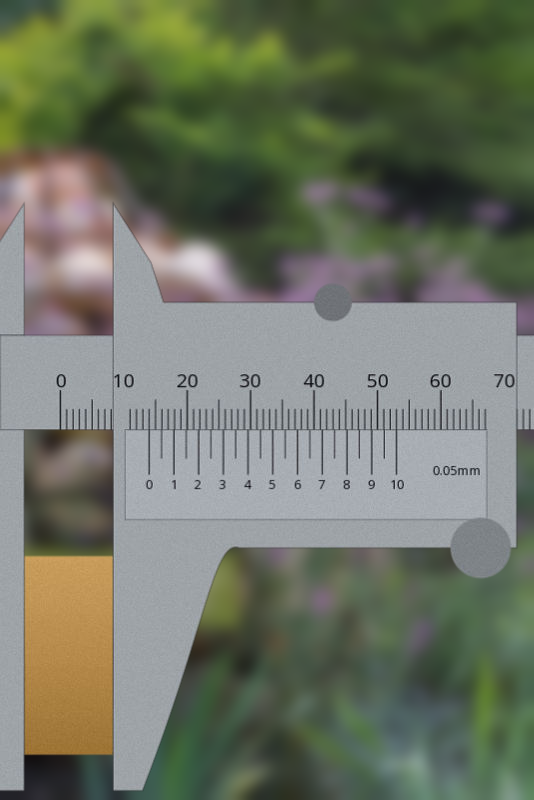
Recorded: 14.0,mm
